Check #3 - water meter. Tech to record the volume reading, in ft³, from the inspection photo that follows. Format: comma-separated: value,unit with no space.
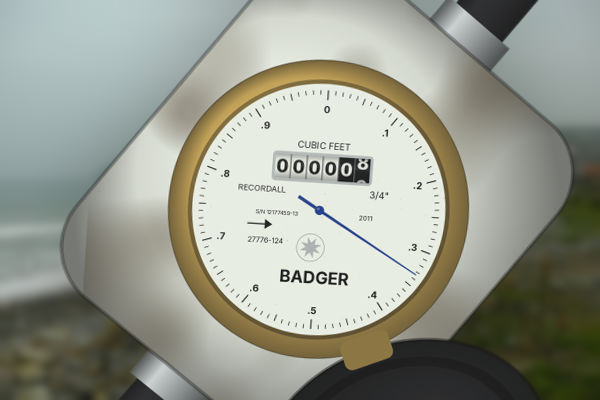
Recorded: 8.33,ft³
